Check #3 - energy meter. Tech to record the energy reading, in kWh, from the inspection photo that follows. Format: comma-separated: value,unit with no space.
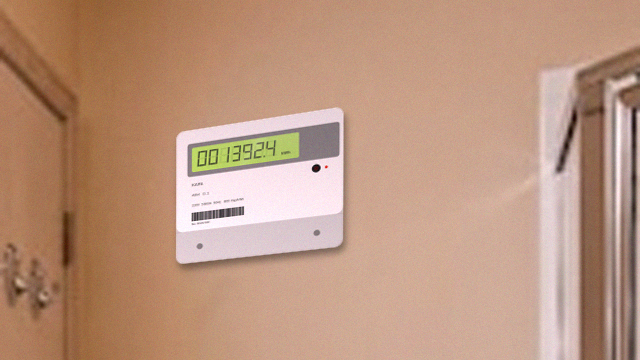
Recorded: 1392.4,kWh
